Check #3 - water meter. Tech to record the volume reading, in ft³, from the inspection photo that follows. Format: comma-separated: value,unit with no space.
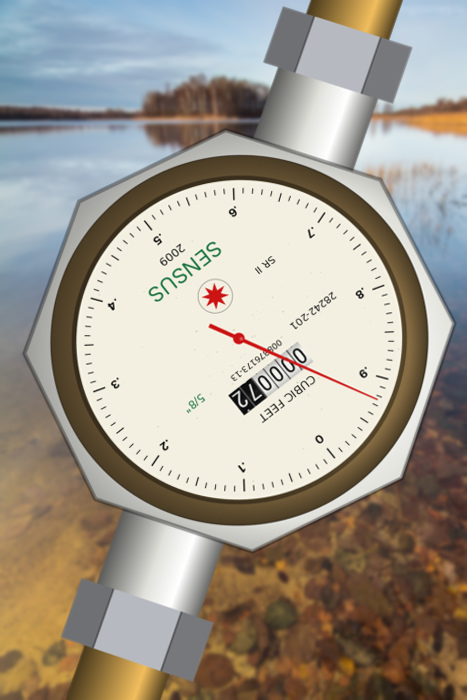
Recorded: 71.92,ft³
